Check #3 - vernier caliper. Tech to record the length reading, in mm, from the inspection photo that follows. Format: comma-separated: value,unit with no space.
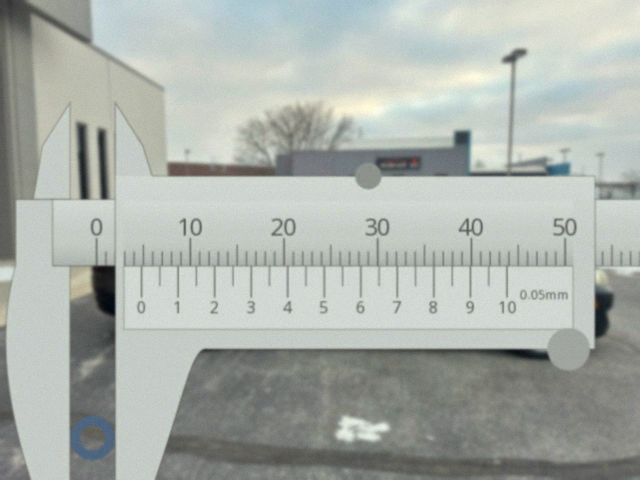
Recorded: 4.8,mm
